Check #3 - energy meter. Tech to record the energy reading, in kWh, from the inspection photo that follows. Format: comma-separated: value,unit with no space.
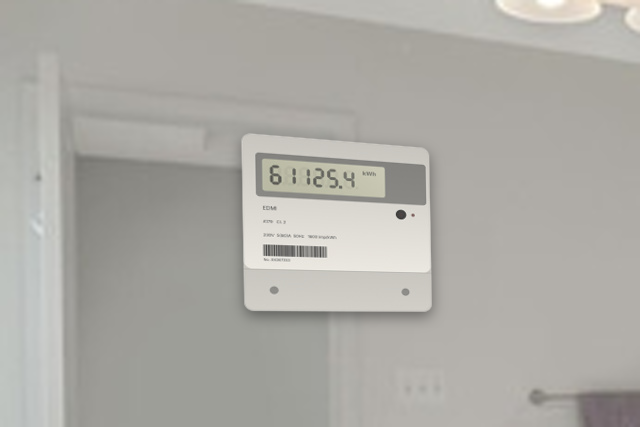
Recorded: 61125.4,kWh
